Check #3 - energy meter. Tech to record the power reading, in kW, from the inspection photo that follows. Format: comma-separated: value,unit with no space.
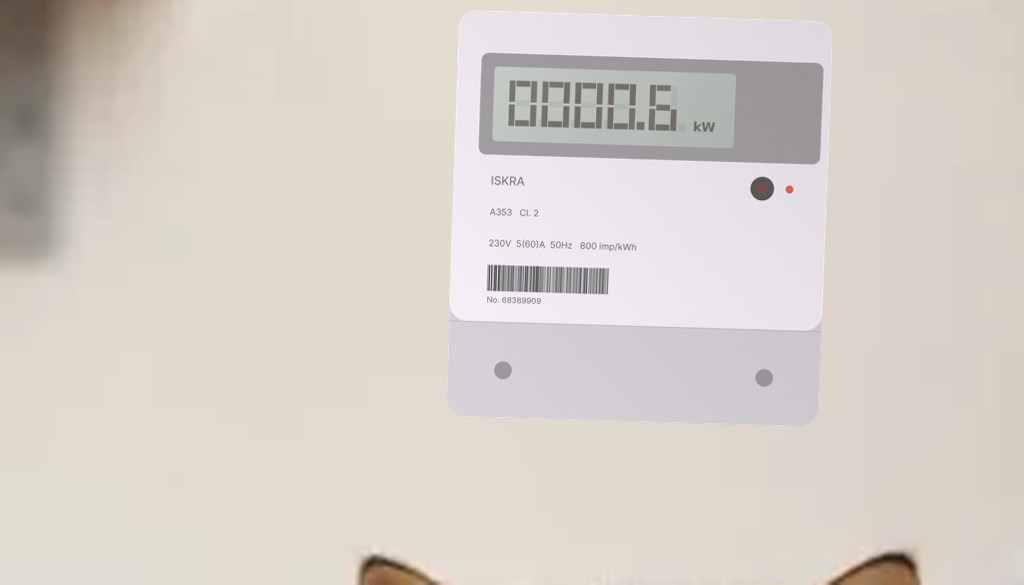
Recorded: 0.6,kW
